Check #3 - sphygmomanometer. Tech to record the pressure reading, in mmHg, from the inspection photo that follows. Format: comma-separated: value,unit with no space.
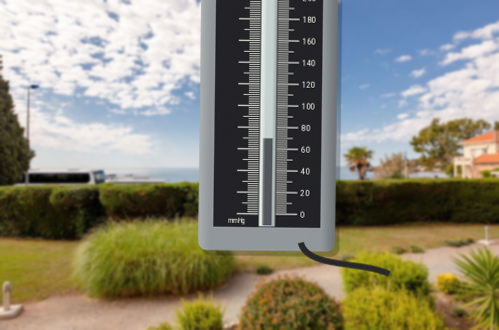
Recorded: 70,mmHg
